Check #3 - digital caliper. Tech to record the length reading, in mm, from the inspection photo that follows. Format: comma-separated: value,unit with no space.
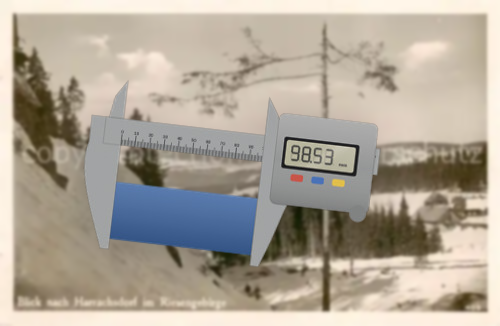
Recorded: 98.53,mm
